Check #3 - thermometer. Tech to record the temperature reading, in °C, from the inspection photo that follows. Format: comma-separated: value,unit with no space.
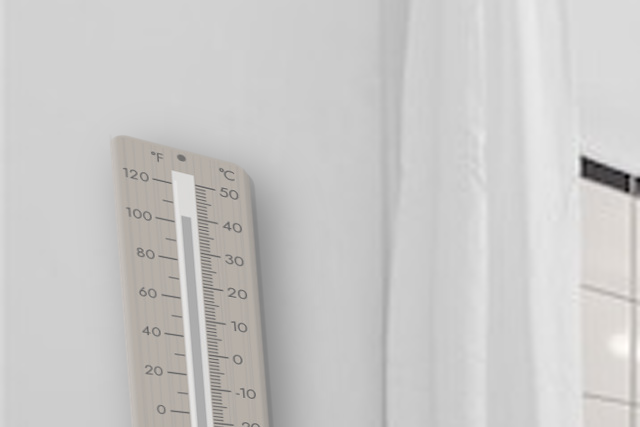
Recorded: 40,°C
